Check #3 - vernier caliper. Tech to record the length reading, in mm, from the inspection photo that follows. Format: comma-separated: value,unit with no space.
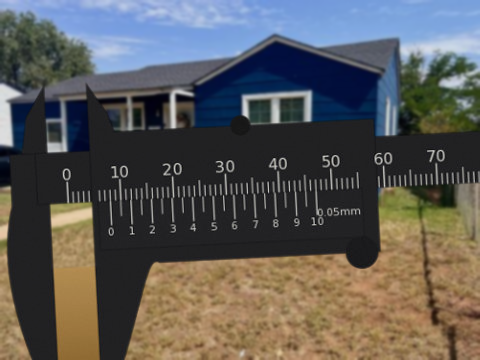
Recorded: 8.0,mm
